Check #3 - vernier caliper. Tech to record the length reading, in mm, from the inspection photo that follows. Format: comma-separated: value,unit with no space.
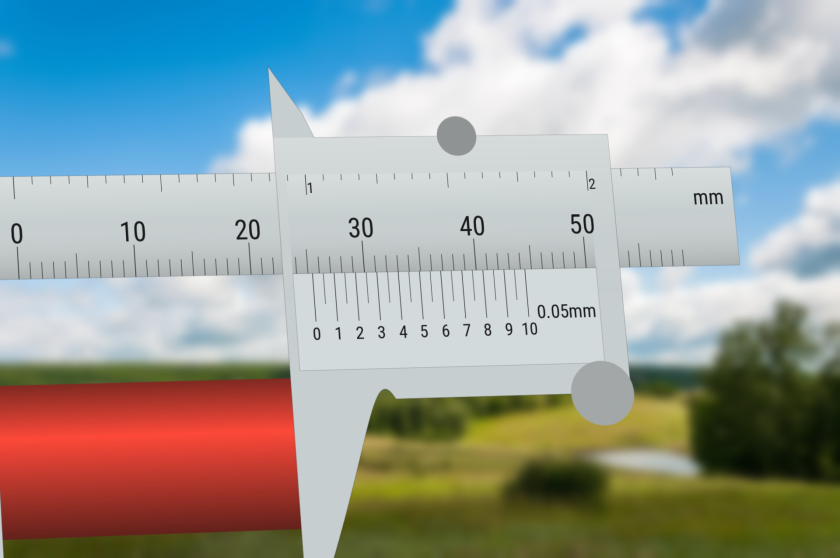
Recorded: 25.4,mm
